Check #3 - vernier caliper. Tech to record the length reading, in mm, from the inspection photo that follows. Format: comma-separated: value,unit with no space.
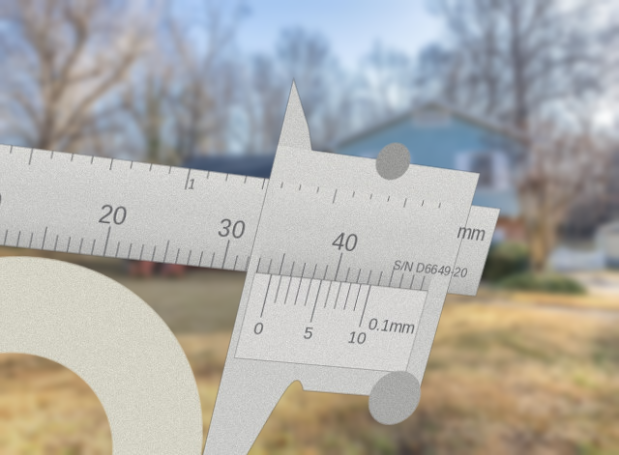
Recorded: 34.3,mm
